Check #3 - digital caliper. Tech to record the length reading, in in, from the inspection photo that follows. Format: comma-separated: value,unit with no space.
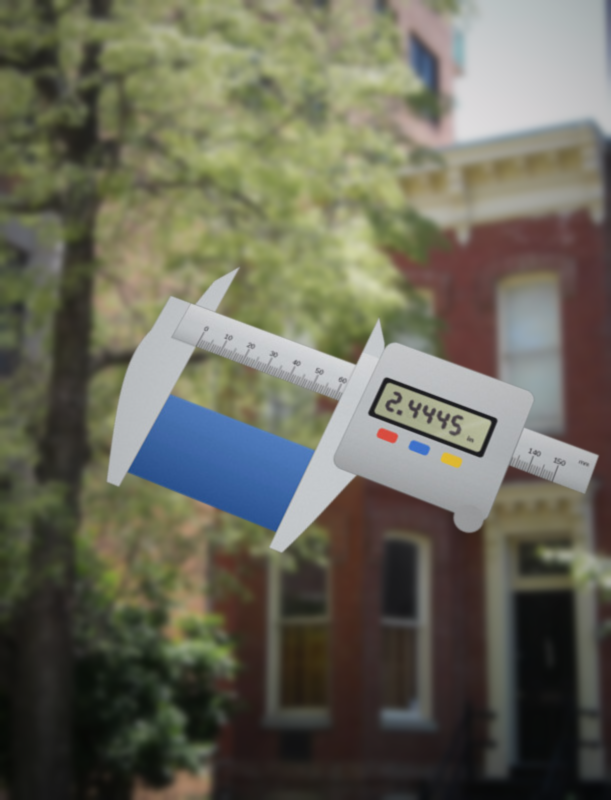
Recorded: 2.4445,in
